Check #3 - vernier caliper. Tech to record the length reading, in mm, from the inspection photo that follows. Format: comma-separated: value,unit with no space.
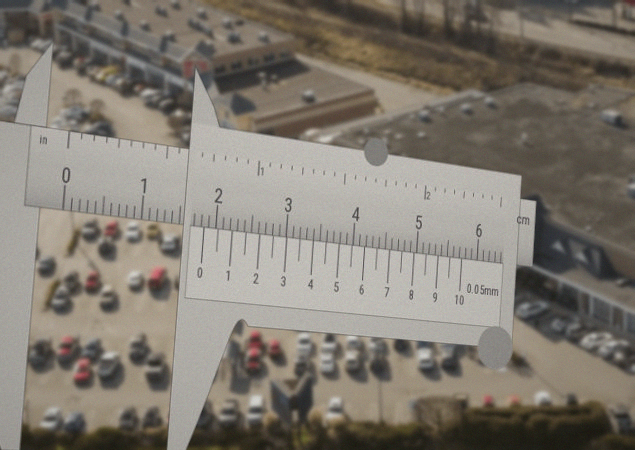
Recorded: 18.4,mm
